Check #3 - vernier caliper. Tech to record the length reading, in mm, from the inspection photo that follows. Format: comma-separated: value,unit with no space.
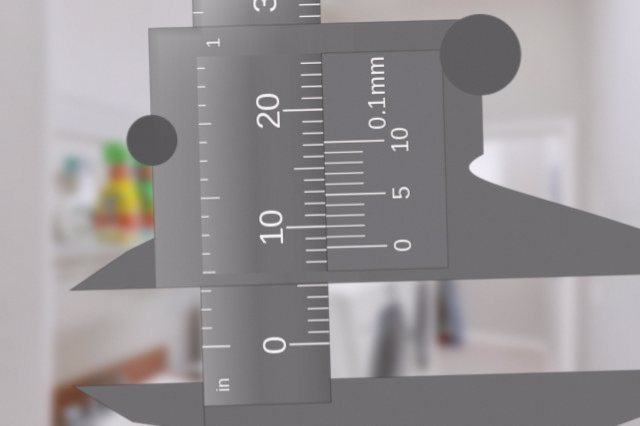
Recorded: 8.2,mm
